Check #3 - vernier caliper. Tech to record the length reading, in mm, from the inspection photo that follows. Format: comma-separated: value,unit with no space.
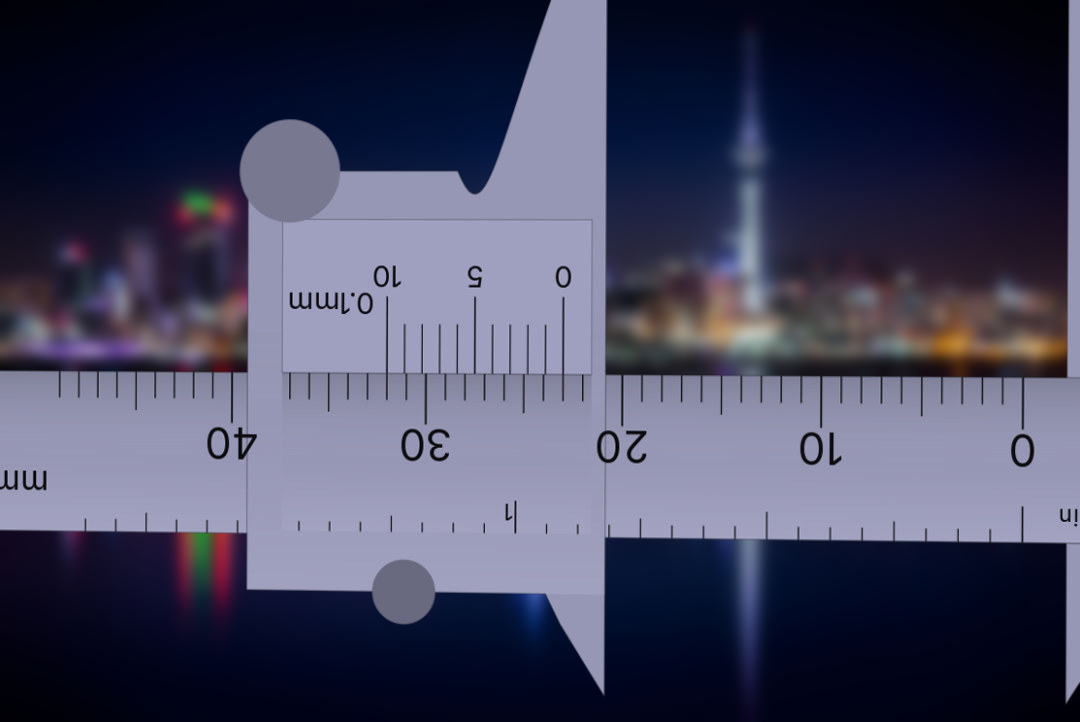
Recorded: 23.0,mm
